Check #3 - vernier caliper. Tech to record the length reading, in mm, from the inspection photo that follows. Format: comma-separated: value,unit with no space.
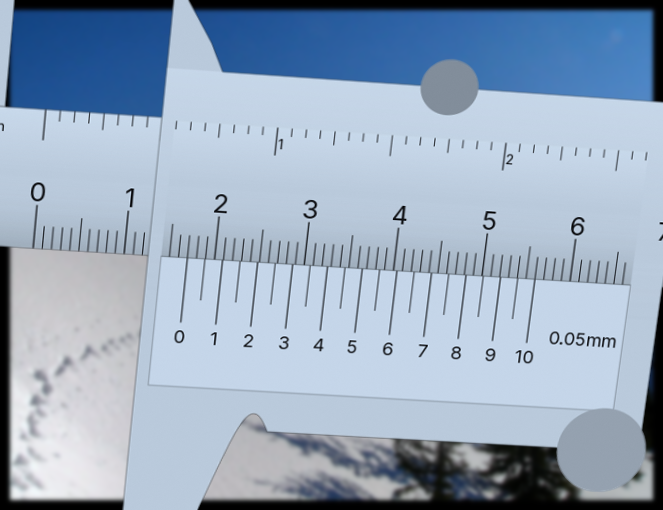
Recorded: 17.0,mm
